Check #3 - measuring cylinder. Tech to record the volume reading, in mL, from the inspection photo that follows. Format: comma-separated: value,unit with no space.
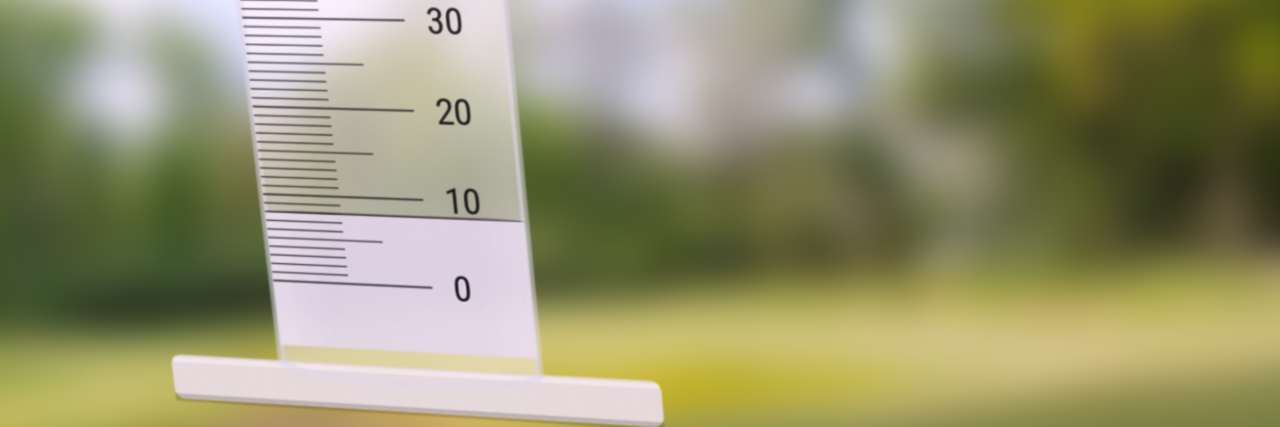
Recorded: 8,mL
